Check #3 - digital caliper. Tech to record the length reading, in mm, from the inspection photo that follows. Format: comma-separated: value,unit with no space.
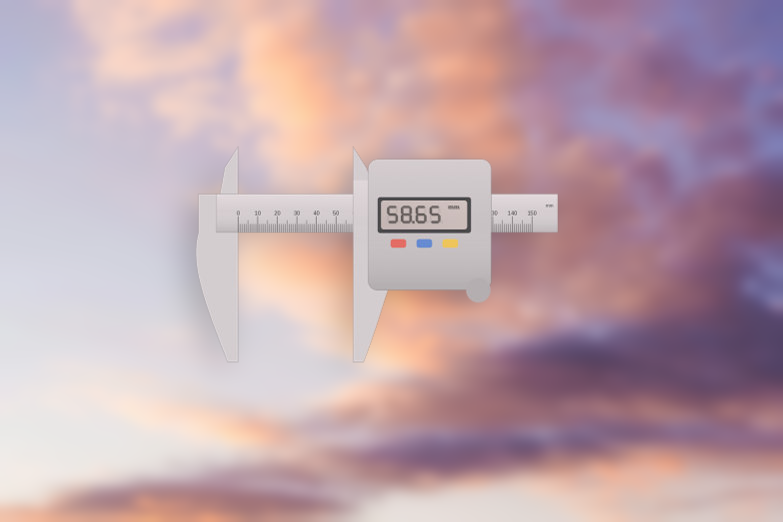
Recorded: 58.65,mm
